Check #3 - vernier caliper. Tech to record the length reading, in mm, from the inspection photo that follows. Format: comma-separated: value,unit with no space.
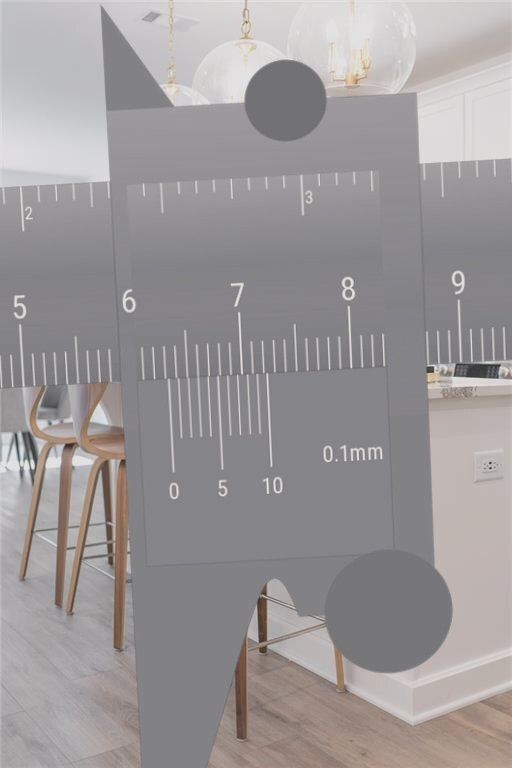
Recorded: 63.3,mm
